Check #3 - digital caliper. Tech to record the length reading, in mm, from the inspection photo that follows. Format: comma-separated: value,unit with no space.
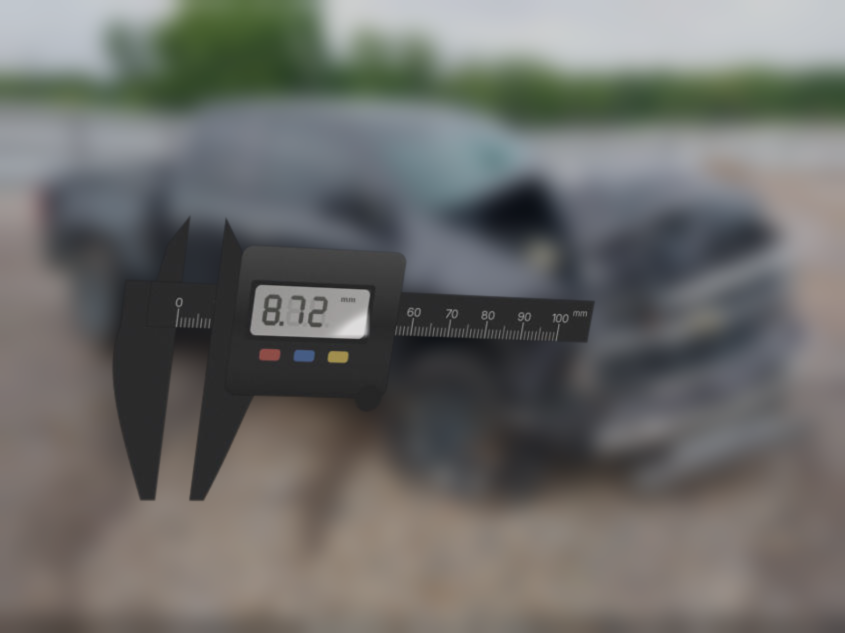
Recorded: 8.72,mm
